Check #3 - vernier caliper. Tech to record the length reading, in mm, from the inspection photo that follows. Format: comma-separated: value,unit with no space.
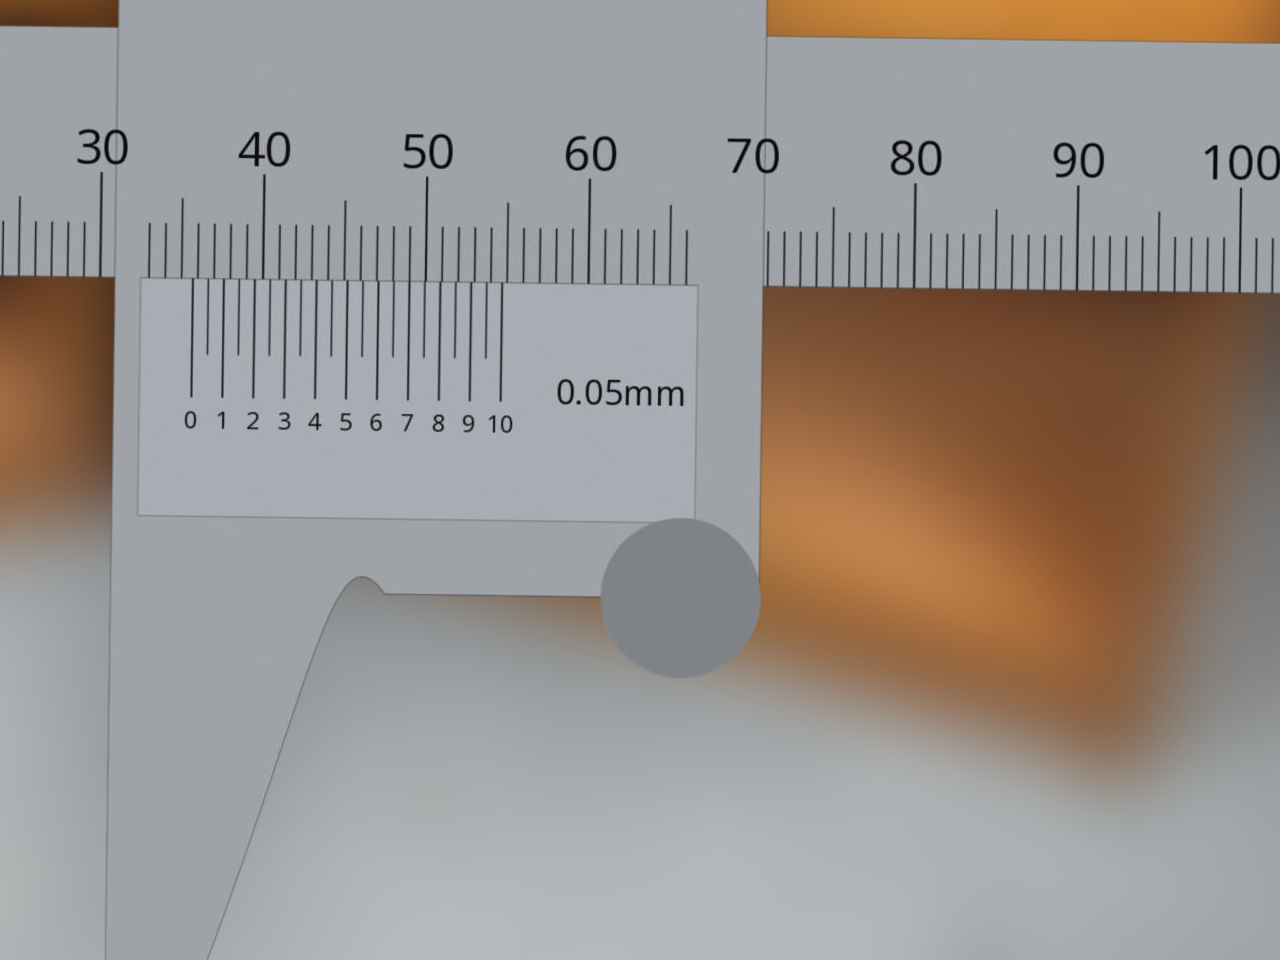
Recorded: 35.7,mm
